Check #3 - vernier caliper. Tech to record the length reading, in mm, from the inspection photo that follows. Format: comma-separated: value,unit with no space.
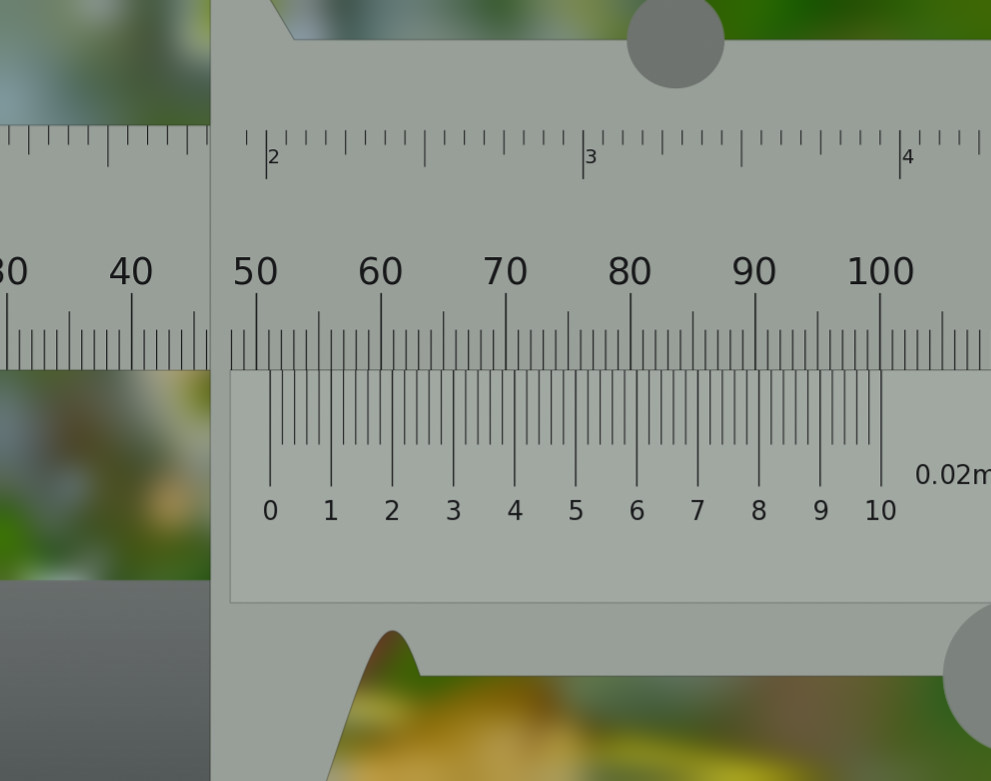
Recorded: 51.1,mm
